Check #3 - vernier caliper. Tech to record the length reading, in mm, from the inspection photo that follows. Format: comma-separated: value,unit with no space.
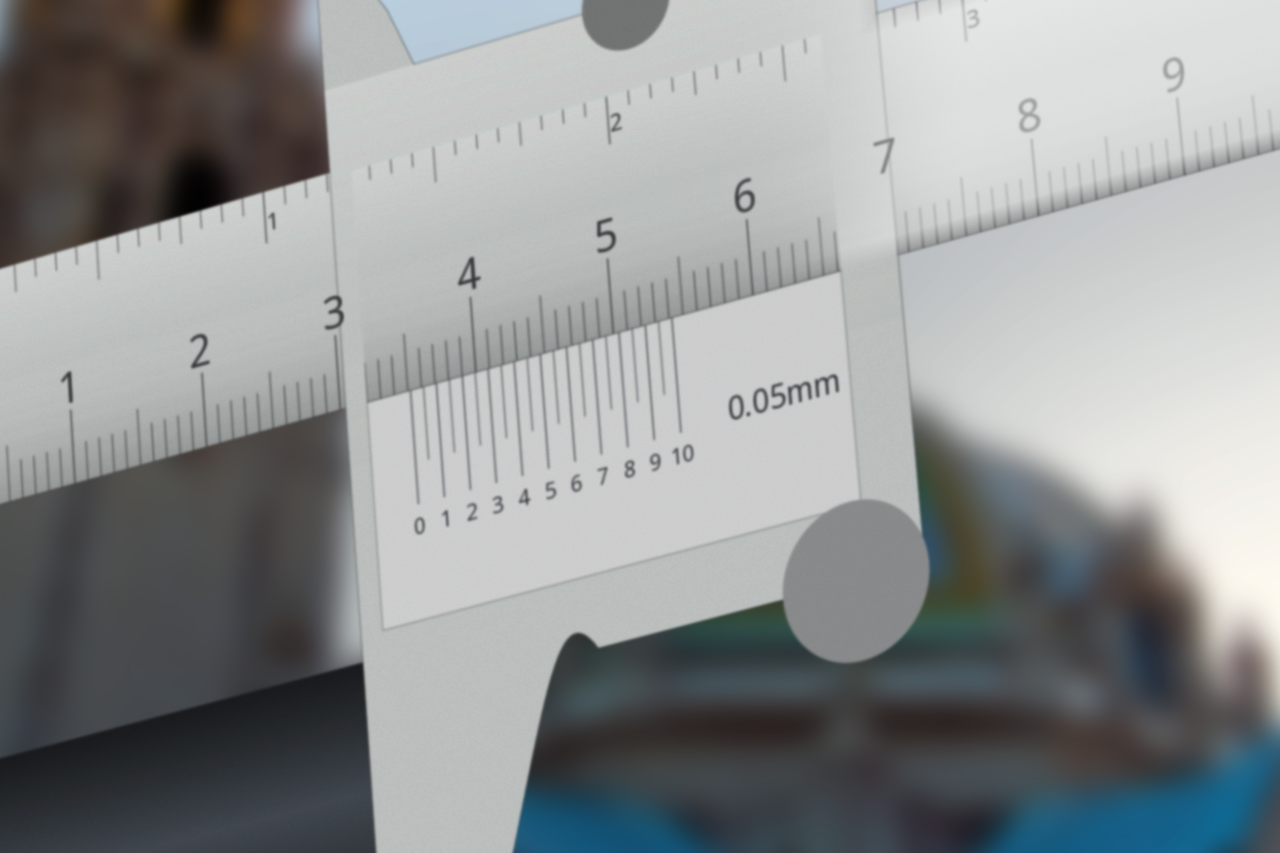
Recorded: 35.2,mm
